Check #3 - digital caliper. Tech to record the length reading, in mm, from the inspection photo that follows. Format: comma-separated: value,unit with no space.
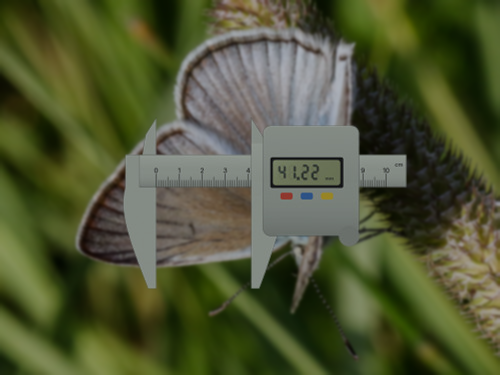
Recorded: 41.22,mm
